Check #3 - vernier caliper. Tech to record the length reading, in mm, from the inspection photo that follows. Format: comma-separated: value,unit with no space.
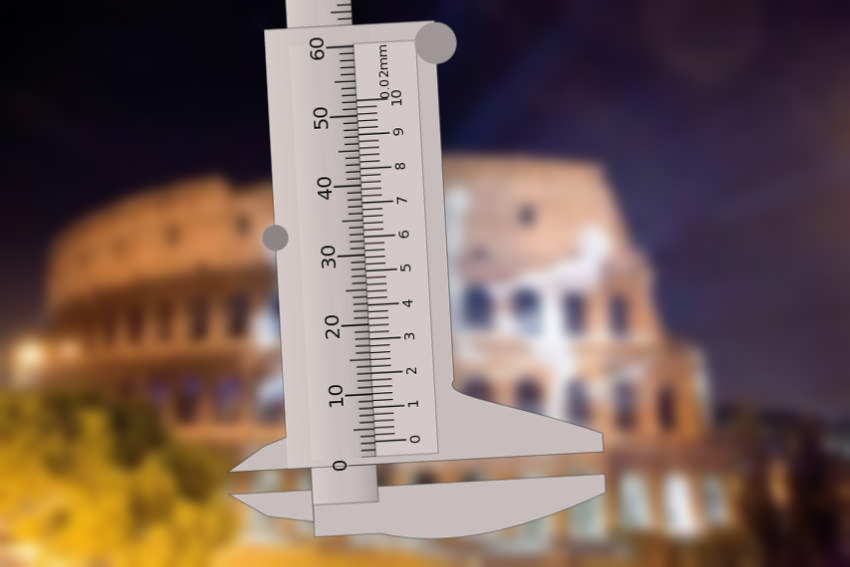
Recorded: 3.2,mm
